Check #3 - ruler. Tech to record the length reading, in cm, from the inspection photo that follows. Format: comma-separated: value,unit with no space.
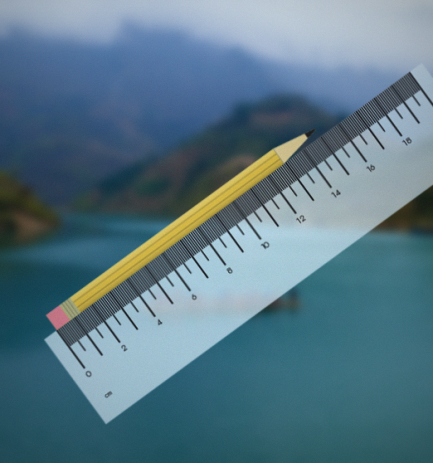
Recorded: 15,cm
